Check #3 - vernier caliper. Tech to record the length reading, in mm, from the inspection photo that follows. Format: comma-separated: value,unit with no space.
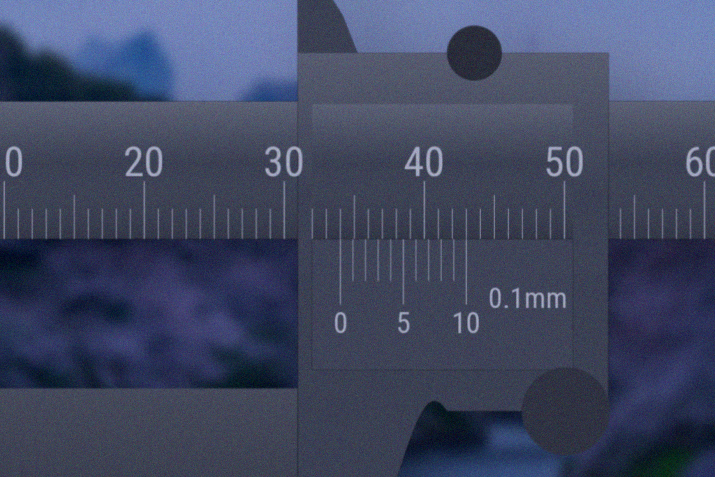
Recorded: 34.0,mm
